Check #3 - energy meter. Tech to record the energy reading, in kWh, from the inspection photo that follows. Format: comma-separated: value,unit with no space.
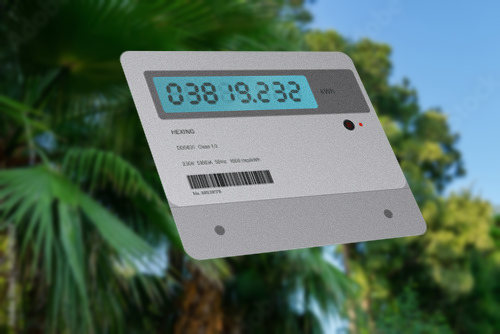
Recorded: 3819.232,kWh
